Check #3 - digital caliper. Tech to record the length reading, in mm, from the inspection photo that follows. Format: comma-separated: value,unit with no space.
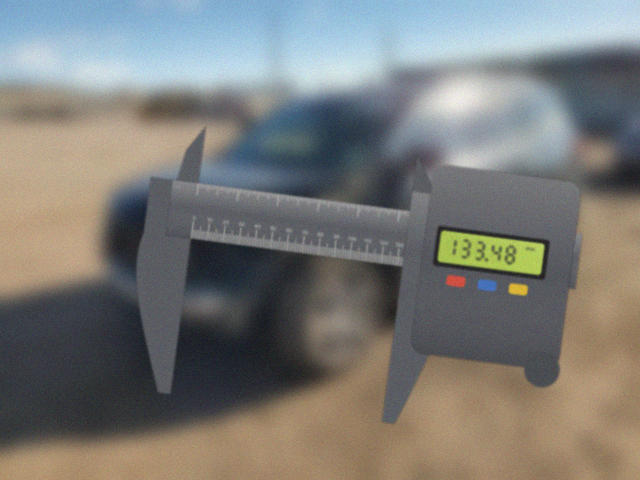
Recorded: 133.48,mm
